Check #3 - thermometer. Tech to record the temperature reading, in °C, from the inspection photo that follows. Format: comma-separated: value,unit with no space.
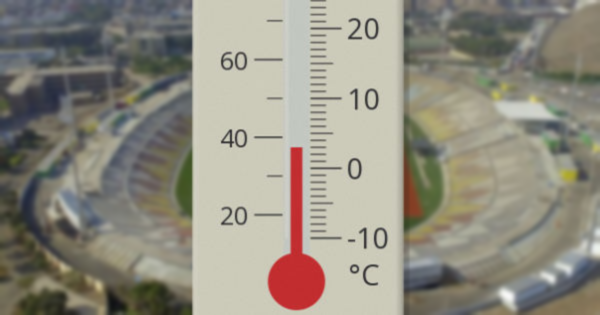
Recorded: 3,°C
